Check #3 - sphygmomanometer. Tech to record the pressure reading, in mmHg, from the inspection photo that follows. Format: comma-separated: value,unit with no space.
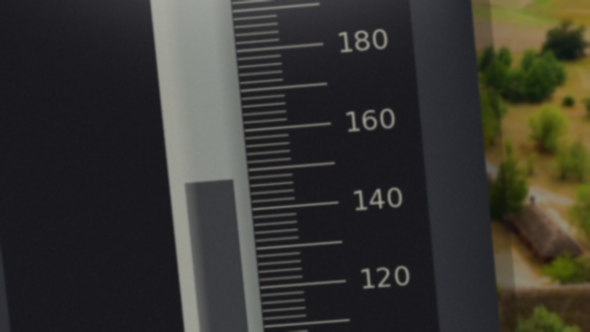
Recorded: 148,mmHg
